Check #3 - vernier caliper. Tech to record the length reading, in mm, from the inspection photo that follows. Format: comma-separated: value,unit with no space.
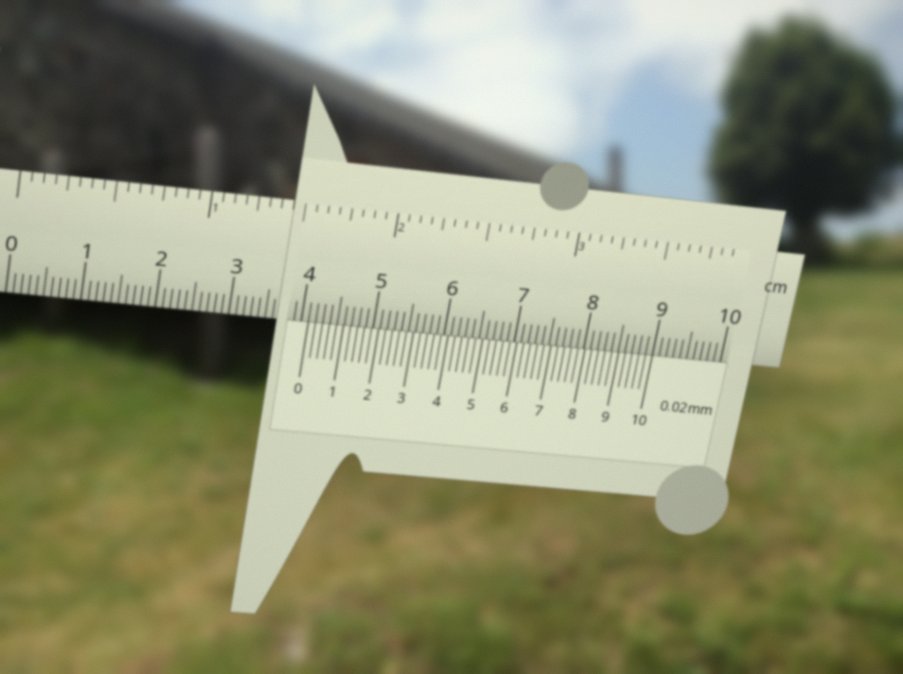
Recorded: 41.0,mm
